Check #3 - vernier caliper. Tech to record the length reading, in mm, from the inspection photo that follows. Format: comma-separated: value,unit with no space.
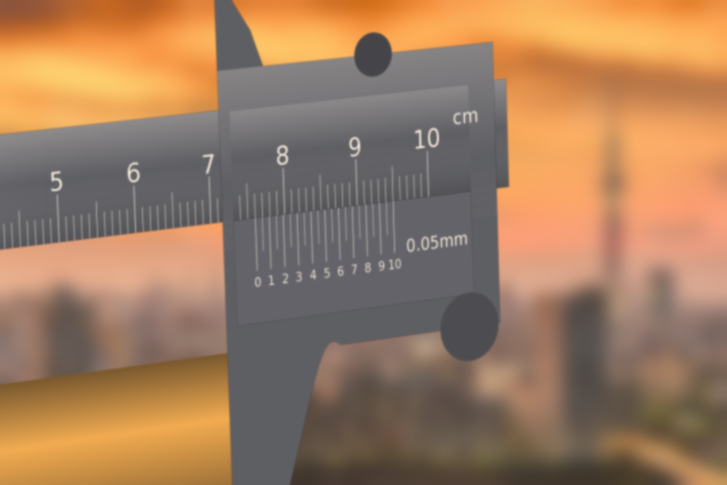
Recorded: 76.0,mm
